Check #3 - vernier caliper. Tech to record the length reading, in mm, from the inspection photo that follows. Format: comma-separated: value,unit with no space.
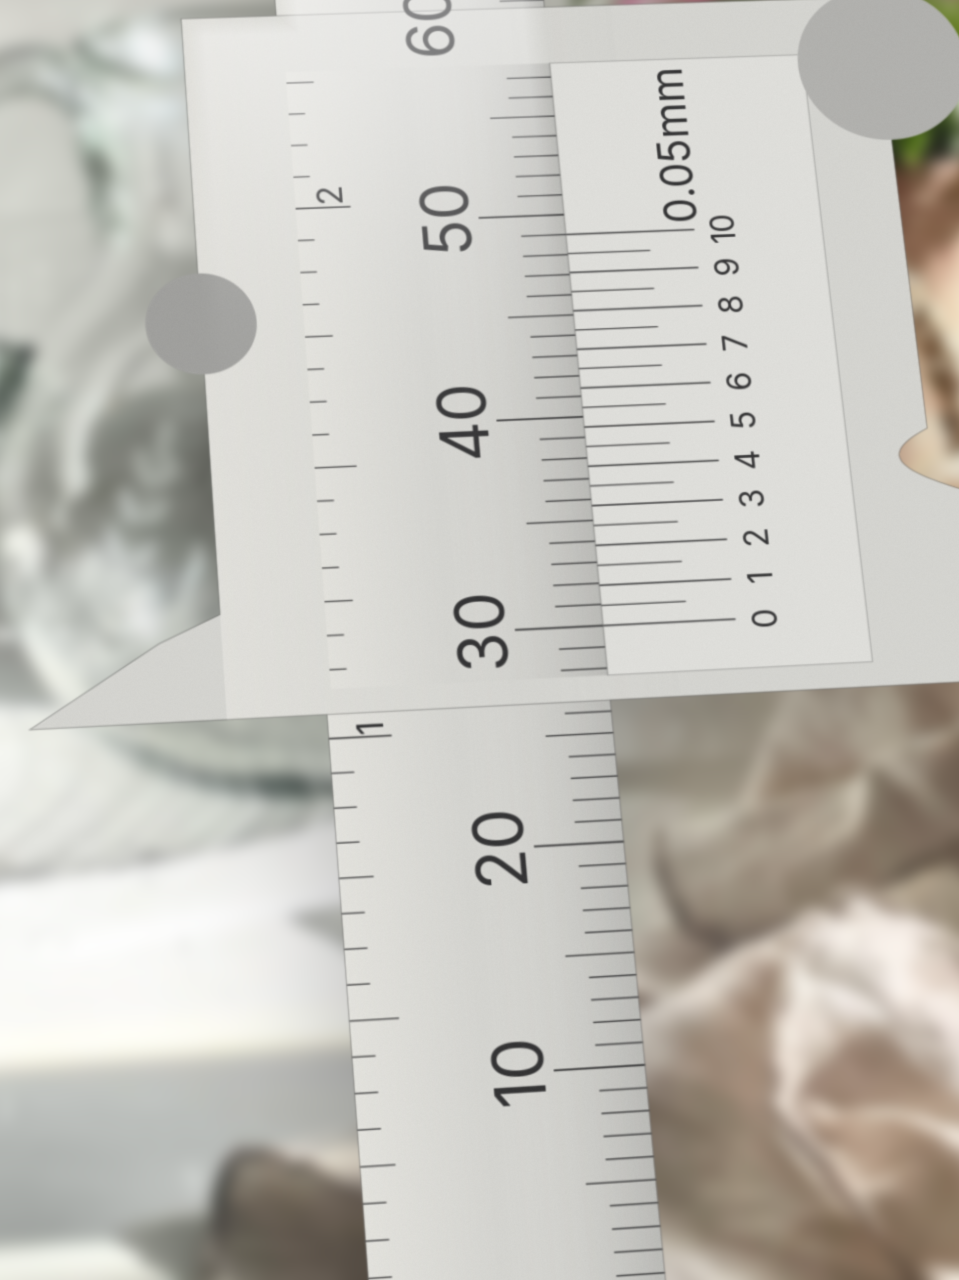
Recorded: 30.0,mm
